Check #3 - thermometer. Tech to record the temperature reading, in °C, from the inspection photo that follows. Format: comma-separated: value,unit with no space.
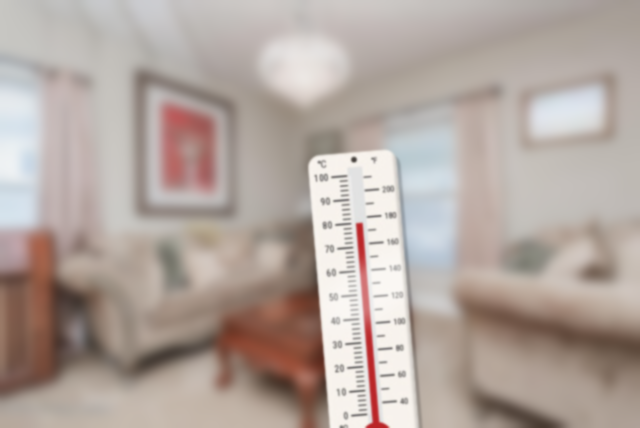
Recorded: 80,°C
